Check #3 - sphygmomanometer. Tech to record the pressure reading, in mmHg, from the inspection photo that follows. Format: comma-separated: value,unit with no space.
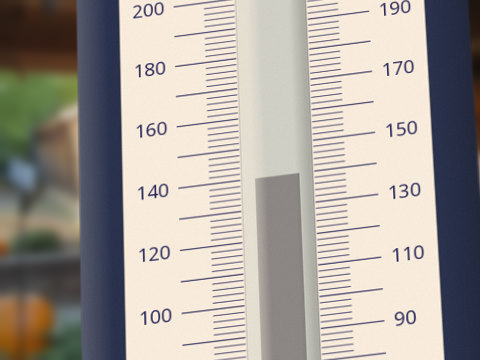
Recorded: 140,mmHg
